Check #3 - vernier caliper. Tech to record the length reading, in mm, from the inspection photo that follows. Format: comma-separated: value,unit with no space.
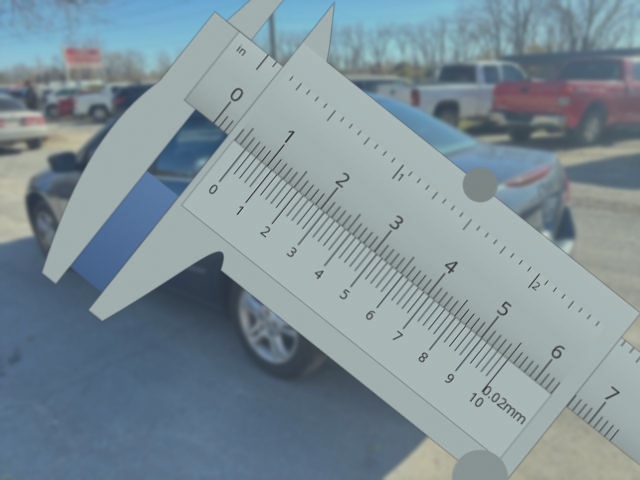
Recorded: 6.0,mm
